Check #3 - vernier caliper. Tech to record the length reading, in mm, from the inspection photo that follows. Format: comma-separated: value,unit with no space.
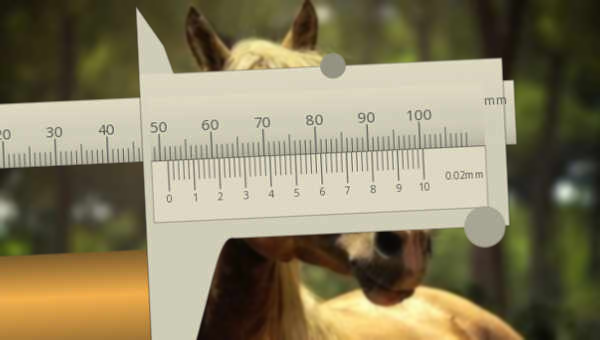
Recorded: 51.5,mm
